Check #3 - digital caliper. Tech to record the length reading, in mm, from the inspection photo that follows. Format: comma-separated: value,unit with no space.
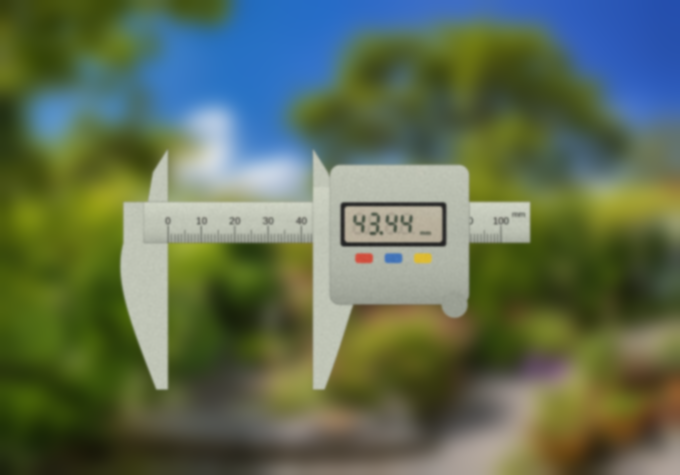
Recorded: 43.44,mm
